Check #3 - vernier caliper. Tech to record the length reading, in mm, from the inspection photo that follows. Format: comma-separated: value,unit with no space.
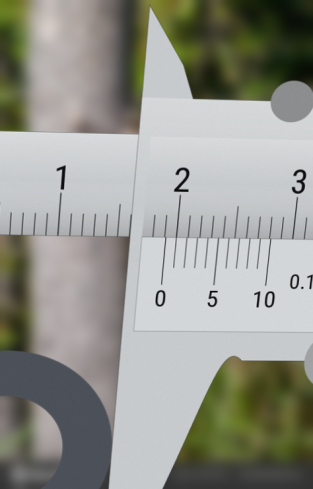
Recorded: 19.1,mm
